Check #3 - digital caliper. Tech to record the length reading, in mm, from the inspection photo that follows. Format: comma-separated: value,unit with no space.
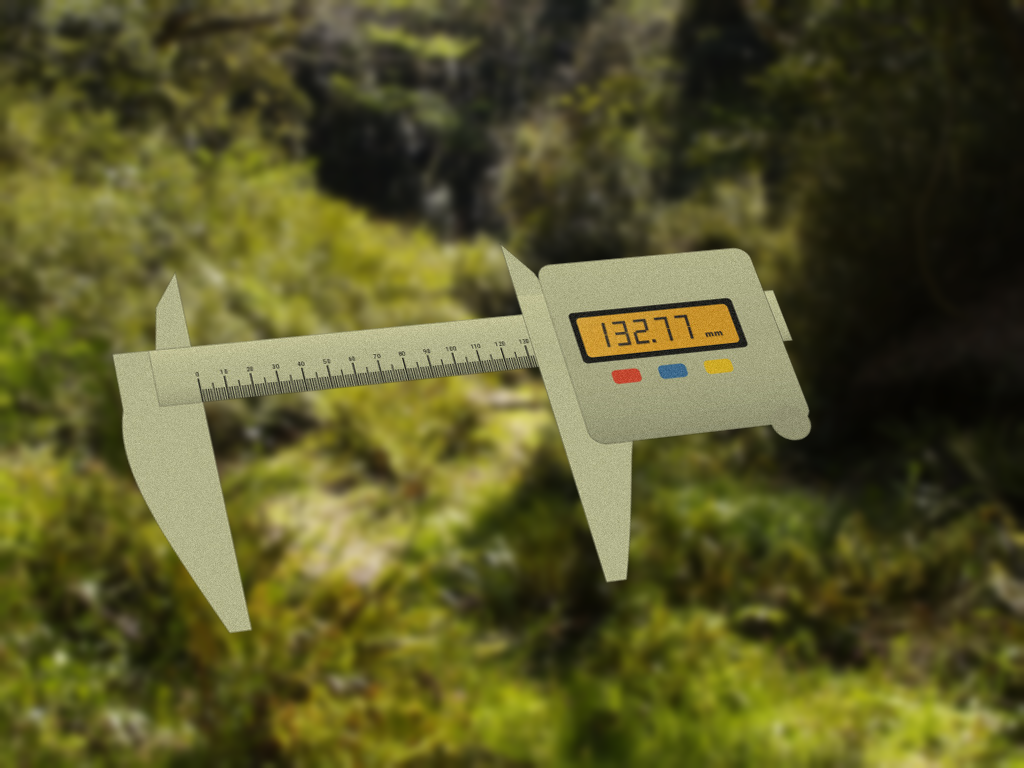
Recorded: 132.77,mm
